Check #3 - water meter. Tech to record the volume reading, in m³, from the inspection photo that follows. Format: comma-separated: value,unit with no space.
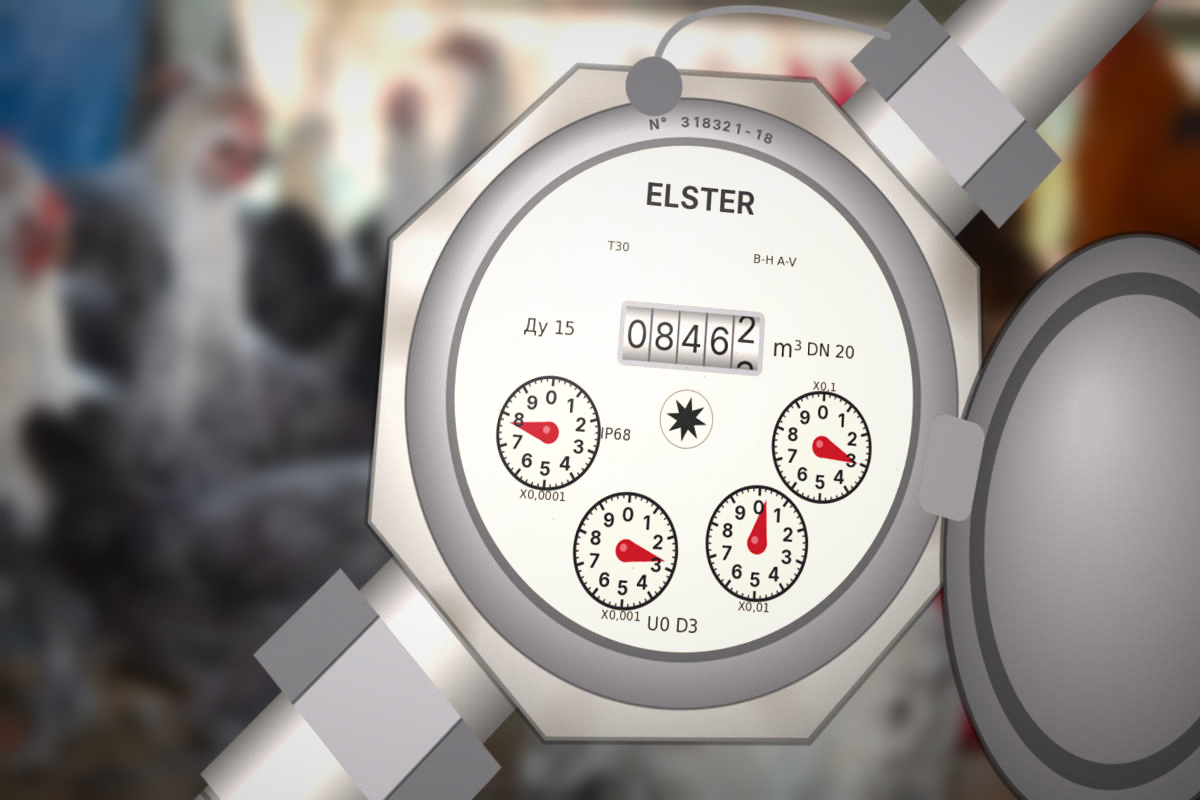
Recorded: 8462.3027,m³
